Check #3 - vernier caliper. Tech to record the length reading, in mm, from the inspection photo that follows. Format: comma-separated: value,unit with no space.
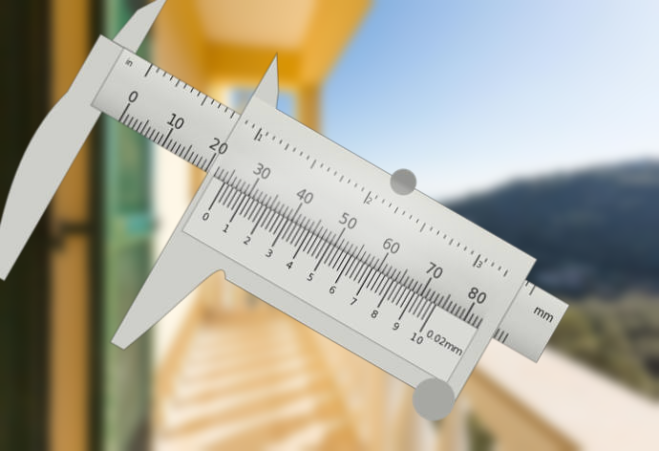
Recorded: 24.5,mm
